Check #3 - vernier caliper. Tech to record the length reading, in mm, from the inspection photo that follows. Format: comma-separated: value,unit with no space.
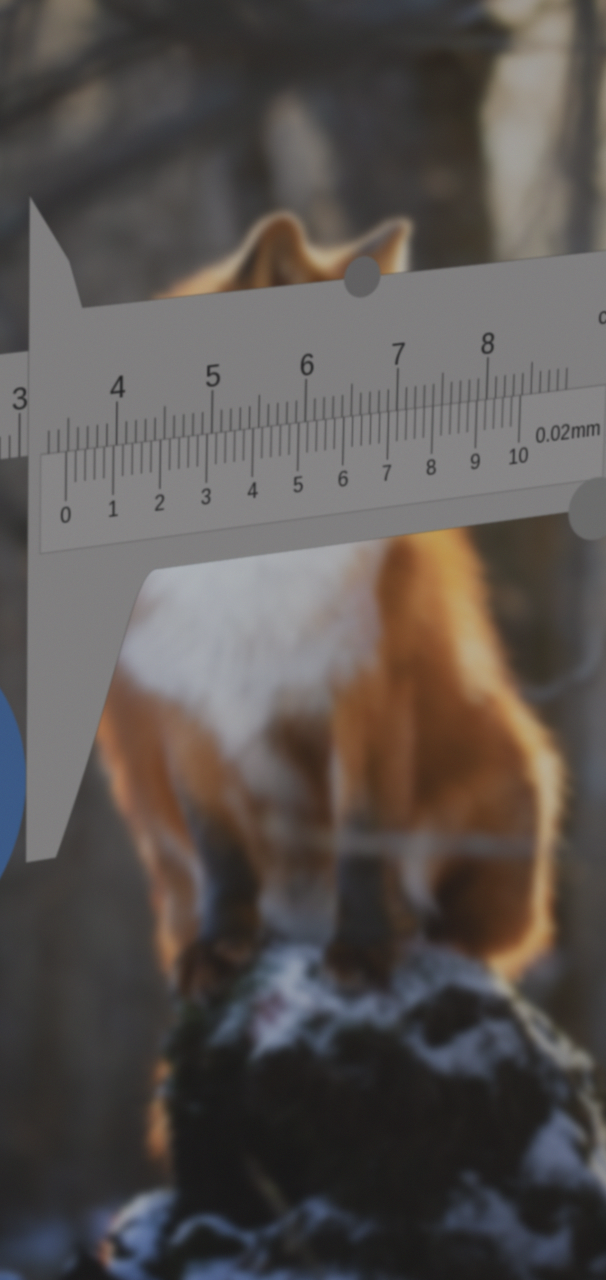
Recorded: 34.8,mm
